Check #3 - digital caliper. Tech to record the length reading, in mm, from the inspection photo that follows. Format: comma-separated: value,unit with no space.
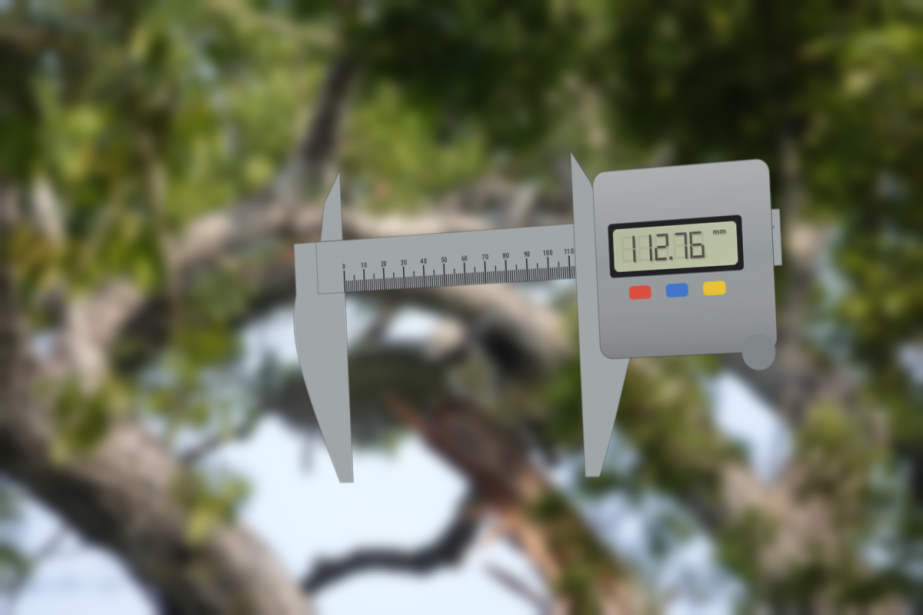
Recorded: 112.76,mm
